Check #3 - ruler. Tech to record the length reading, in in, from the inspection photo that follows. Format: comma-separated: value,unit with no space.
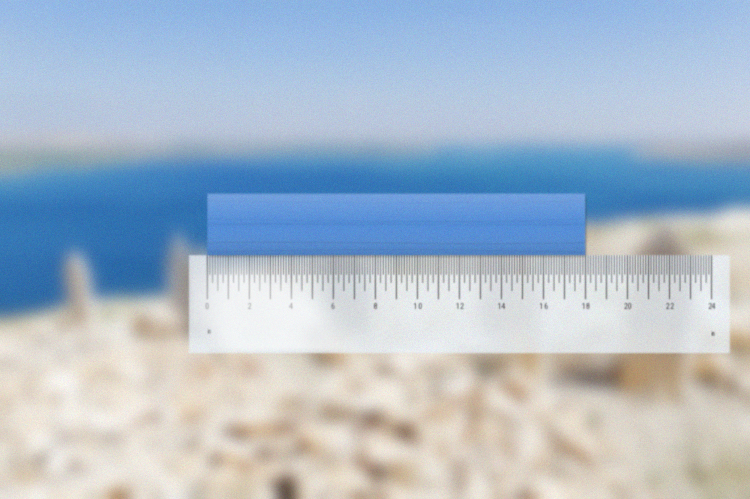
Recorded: 18,in
